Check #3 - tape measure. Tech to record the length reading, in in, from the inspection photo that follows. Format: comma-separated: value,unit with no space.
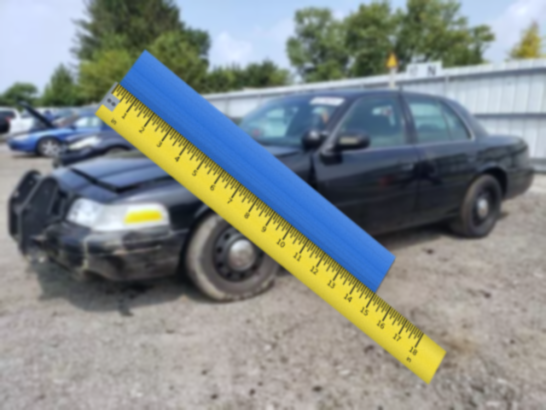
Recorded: 15,in
